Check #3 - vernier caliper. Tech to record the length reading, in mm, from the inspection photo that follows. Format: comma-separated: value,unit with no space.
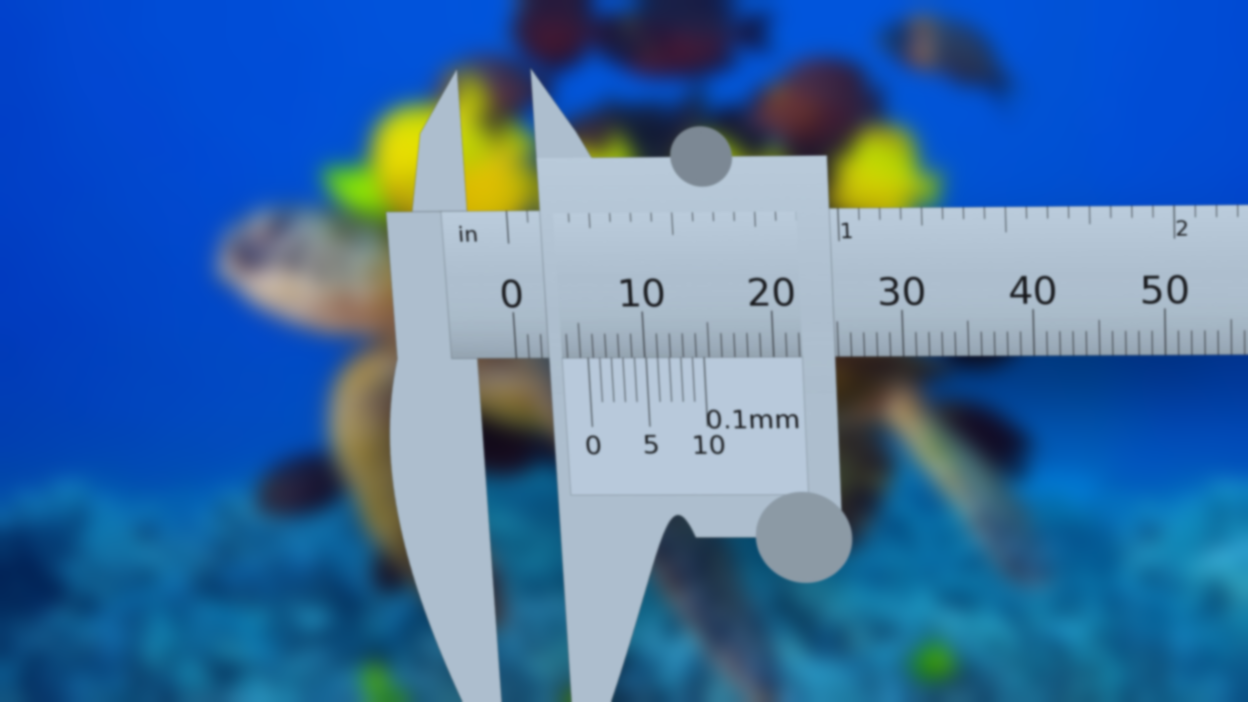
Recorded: 5.6,mm
